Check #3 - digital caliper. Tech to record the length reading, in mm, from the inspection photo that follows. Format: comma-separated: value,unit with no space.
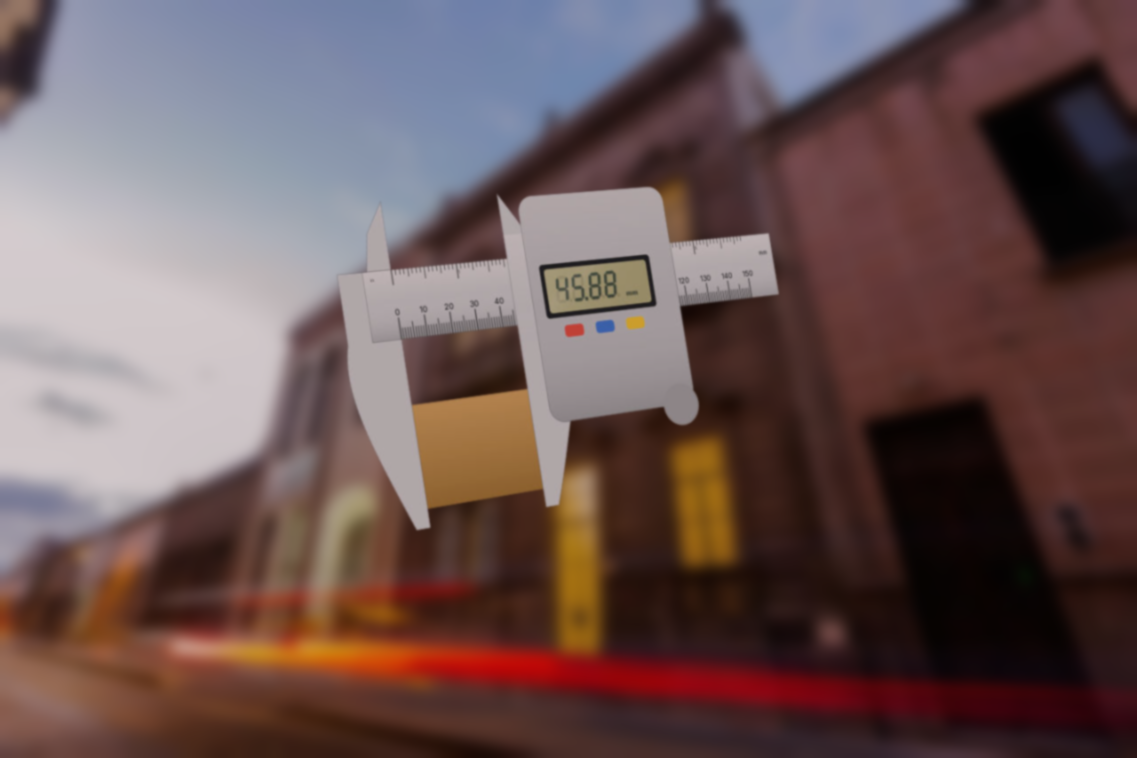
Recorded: 45.88,mm
